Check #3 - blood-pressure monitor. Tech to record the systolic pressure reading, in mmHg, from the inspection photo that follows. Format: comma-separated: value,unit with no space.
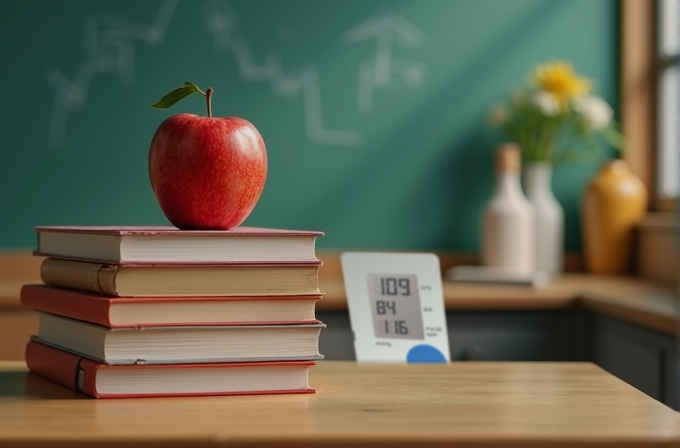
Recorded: 109,mmHg
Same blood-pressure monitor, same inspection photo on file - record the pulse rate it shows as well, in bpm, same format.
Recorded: 116,bpm
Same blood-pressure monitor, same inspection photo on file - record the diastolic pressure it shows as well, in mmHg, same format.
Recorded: 84,mmHg
